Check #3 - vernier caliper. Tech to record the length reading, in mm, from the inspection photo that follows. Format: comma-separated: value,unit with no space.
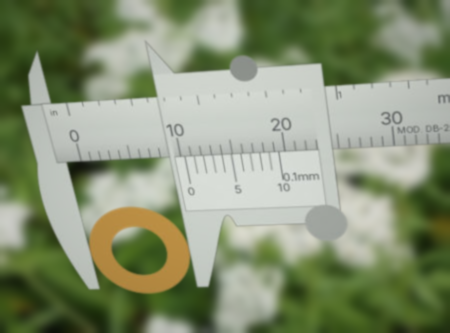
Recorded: 10.4,mm
